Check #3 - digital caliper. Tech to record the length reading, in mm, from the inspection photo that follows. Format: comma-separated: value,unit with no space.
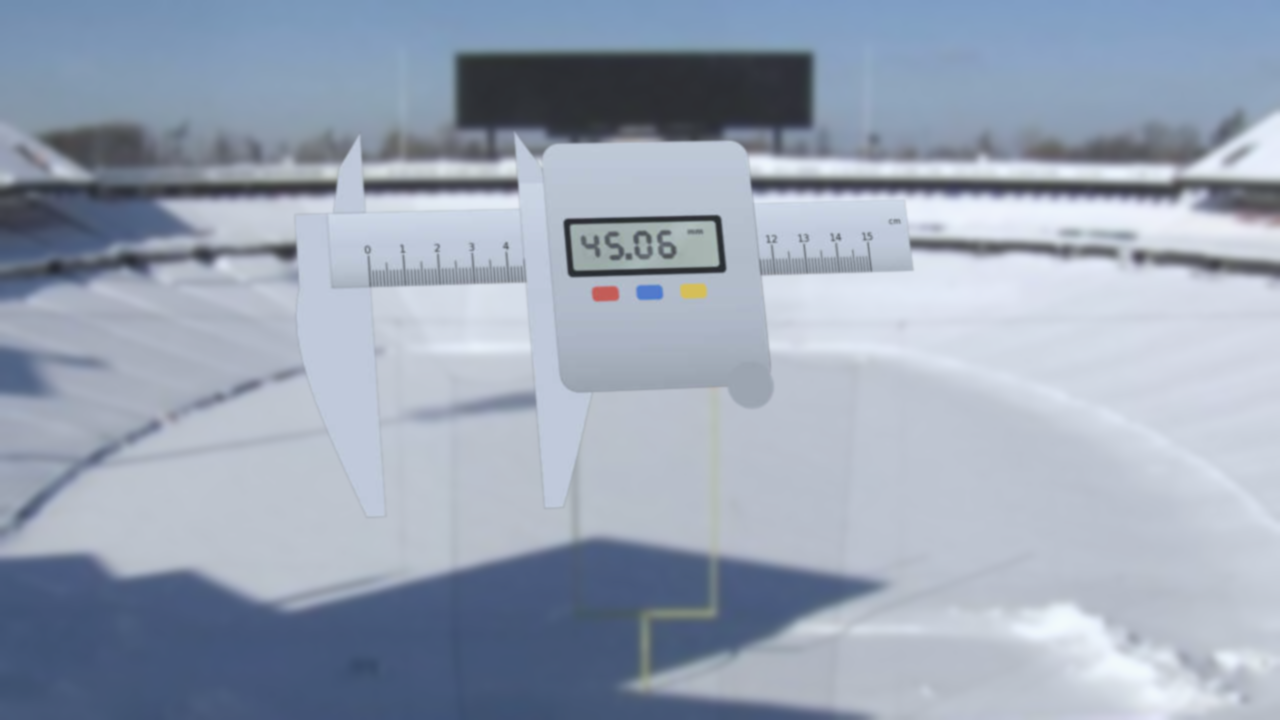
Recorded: 45.06,mm
